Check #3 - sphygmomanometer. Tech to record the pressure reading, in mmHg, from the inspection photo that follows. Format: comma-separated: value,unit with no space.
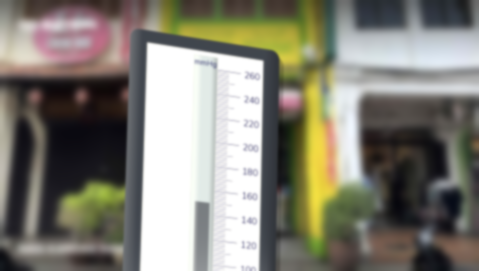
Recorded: 150,mmHg
